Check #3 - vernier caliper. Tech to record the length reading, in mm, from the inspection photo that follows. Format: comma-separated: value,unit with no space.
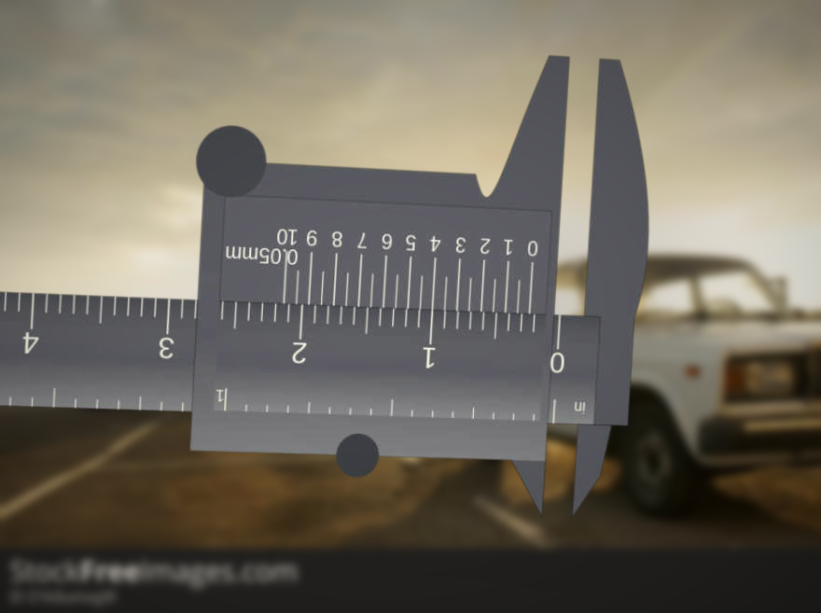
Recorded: 2.4,mm
